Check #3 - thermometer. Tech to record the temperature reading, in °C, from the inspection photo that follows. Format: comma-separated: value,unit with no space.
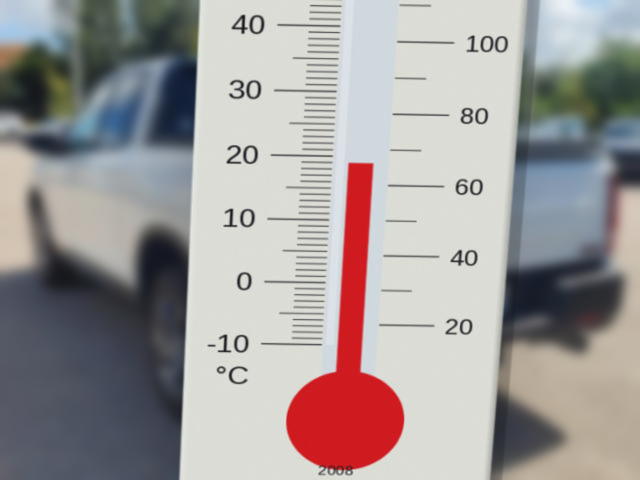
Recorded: 19,°C
